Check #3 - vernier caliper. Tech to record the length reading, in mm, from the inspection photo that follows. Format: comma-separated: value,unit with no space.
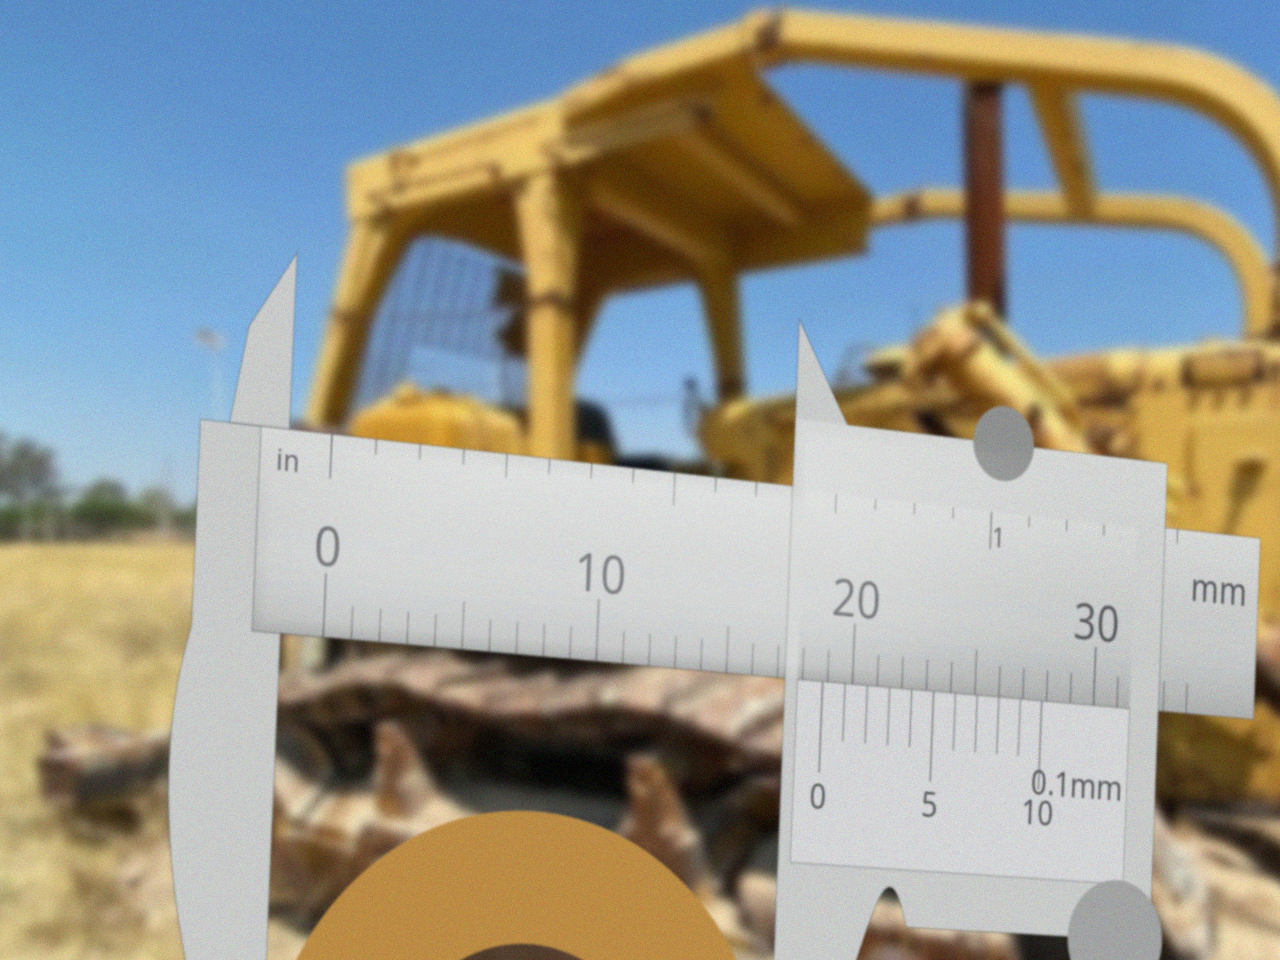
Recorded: 18.8,mm
